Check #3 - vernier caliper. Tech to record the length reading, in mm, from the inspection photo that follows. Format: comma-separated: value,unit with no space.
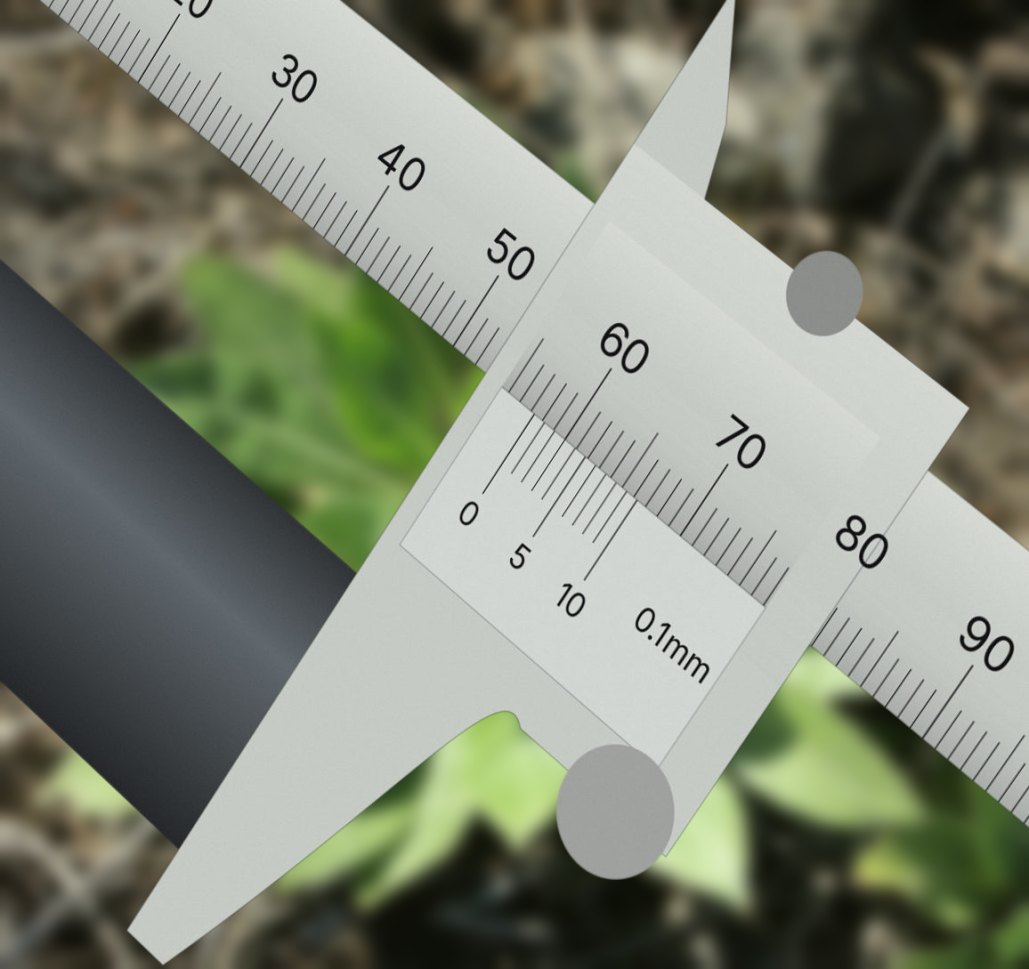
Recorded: 57.3,mm
